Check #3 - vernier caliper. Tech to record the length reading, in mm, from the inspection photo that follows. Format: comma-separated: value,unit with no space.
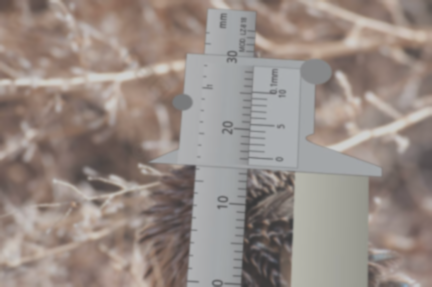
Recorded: 16.2,mm
